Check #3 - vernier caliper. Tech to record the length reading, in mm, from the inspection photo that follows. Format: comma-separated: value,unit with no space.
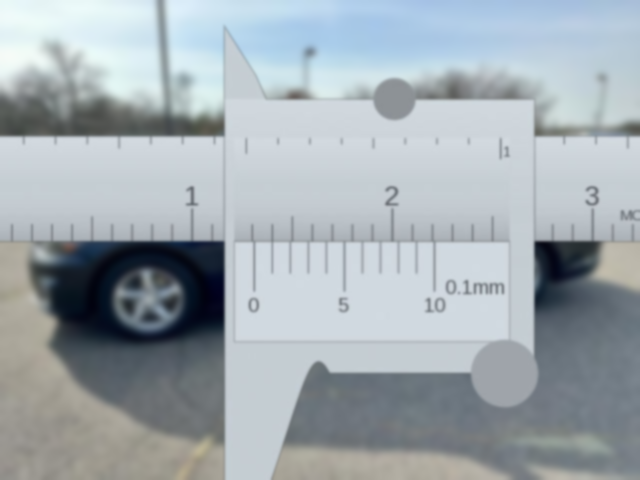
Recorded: 13.1,mm
